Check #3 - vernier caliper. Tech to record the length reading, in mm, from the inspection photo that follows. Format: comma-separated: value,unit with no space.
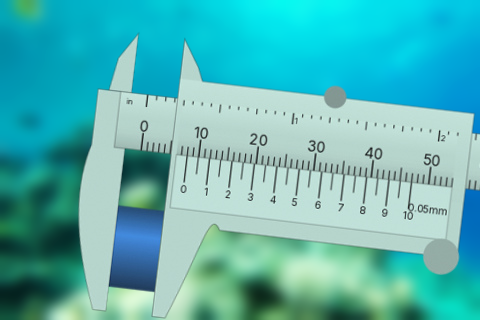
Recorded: 8.0,mm
